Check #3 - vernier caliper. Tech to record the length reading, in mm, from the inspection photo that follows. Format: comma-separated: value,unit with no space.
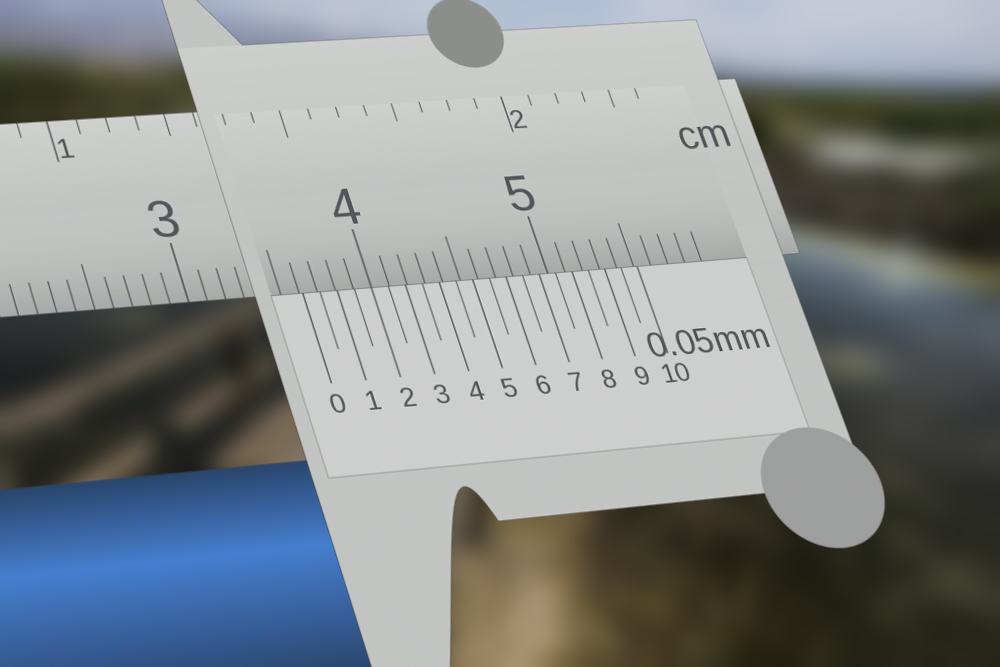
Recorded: 36.2,mm
